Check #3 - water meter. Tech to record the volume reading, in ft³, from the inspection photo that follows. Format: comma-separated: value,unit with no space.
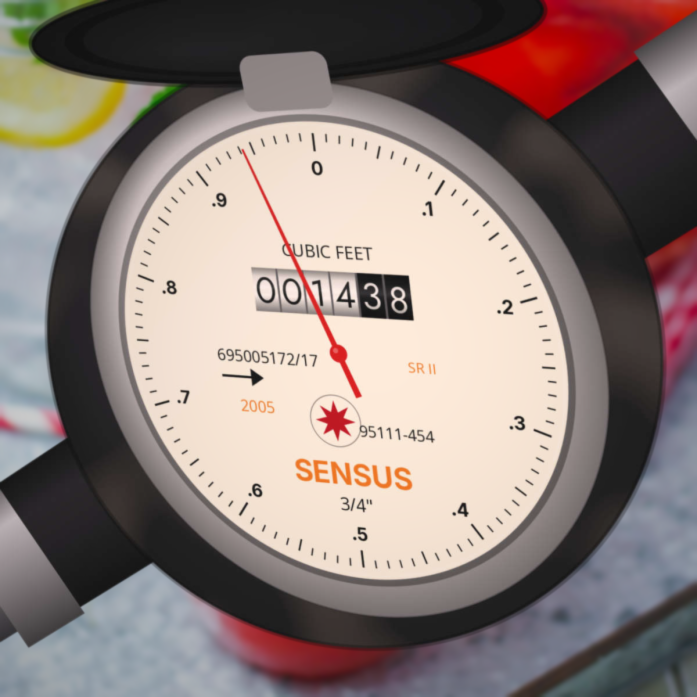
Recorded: 1437.94,ft³
